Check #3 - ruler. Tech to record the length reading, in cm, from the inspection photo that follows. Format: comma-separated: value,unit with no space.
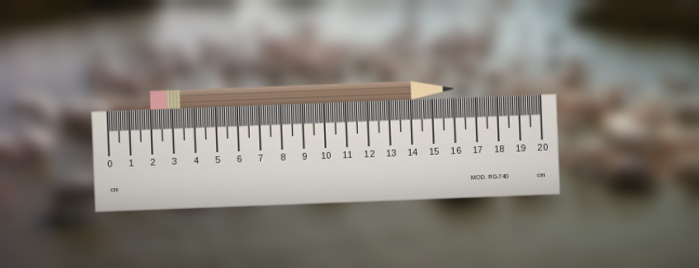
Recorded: 14,cm
